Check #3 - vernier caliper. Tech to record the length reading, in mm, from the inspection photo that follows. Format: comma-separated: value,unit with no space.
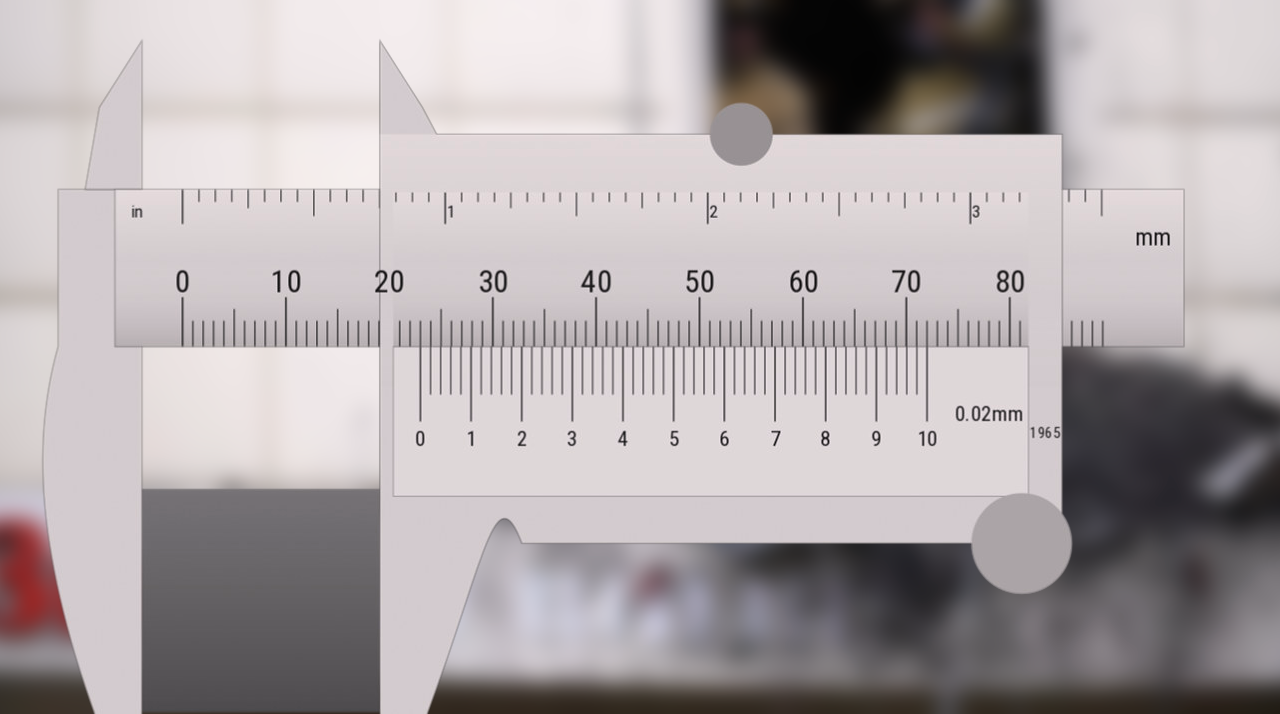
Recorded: 23.0,mm
